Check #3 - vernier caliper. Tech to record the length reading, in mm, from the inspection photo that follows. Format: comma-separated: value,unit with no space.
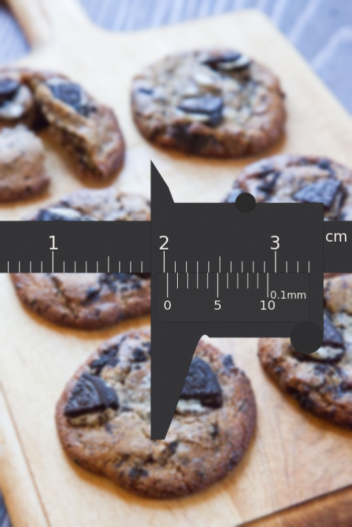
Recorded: 20.3,mm
